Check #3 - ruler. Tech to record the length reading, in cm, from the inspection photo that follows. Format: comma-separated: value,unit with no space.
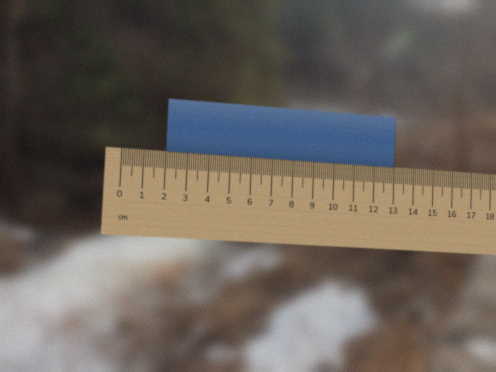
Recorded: 11,cm
